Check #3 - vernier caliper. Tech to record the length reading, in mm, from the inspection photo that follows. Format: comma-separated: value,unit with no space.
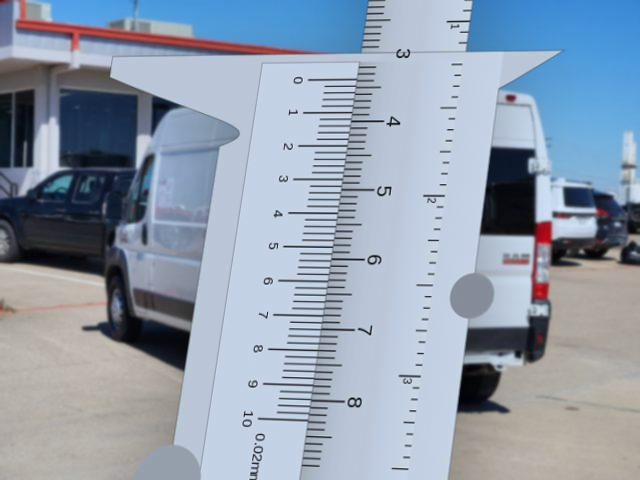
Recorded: 33.8,mm
